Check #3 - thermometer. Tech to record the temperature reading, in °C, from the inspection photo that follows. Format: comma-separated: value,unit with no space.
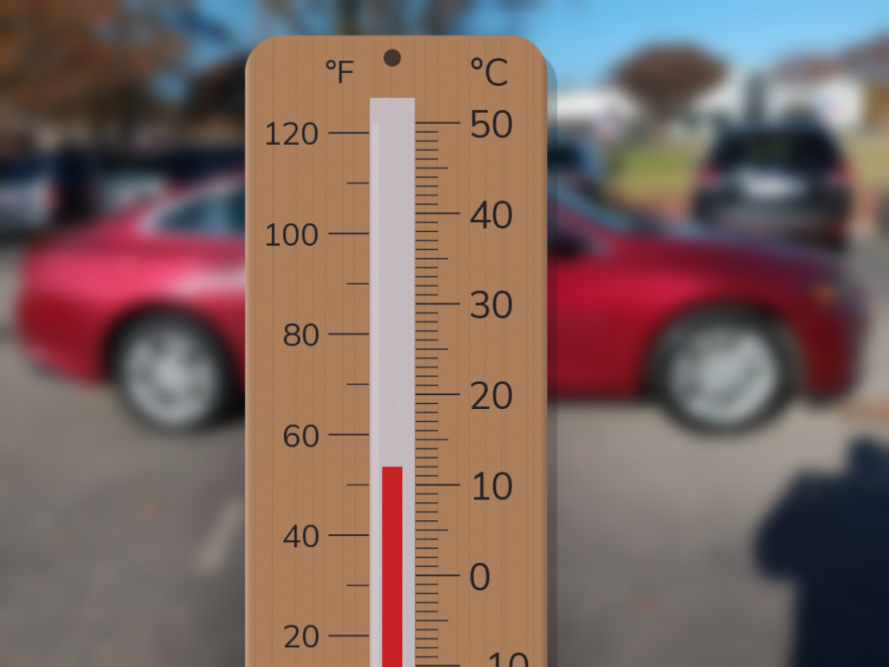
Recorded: 12,°C
